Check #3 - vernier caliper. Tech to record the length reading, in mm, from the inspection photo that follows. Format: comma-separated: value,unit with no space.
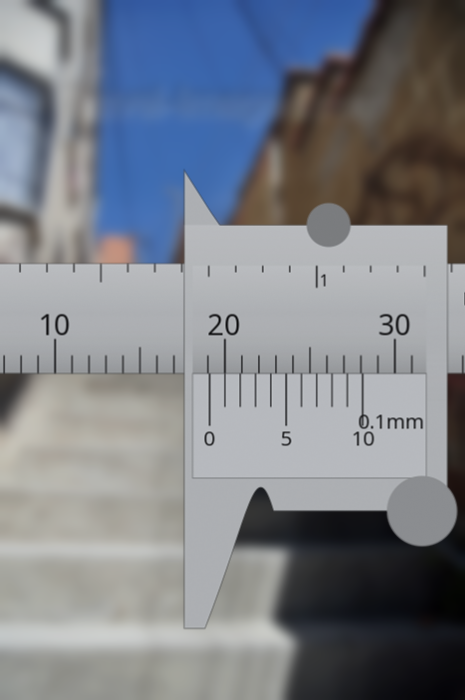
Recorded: 19.1,mm
